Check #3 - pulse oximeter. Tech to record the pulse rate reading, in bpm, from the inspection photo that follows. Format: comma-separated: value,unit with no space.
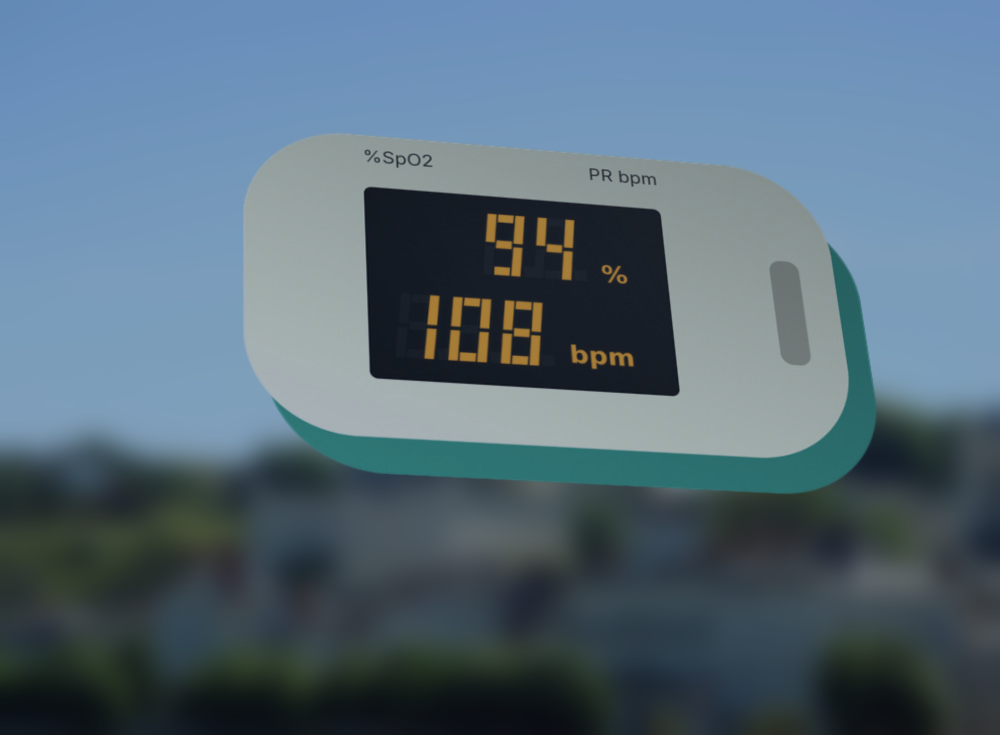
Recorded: 108,bpm
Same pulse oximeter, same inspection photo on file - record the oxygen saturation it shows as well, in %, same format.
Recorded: 94,%
